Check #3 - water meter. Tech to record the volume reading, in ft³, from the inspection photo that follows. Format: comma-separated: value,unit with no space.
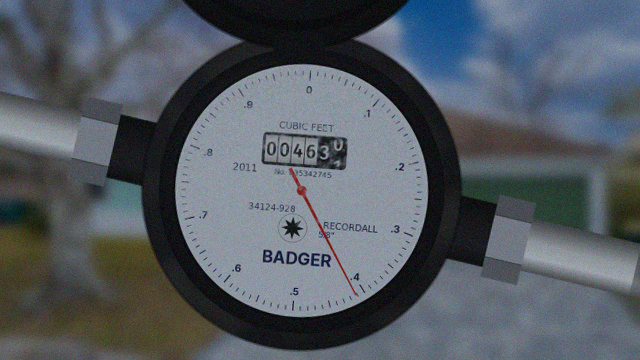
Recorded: 4630.41,ft³
